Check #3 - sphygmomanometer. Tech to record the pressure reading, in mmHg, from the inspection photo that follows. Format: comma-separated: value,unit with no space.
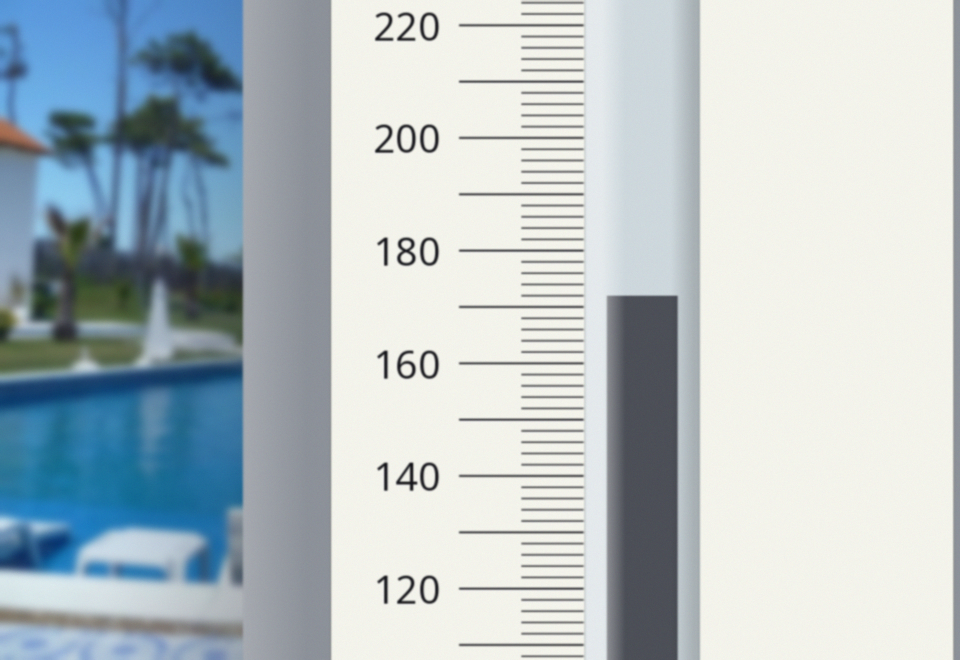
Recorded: 172,mmHg
